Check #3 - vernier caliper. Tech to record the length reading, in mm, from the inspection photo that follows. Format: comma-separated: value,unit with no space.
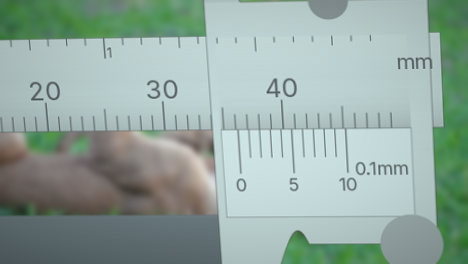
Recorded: 36.2,mm
